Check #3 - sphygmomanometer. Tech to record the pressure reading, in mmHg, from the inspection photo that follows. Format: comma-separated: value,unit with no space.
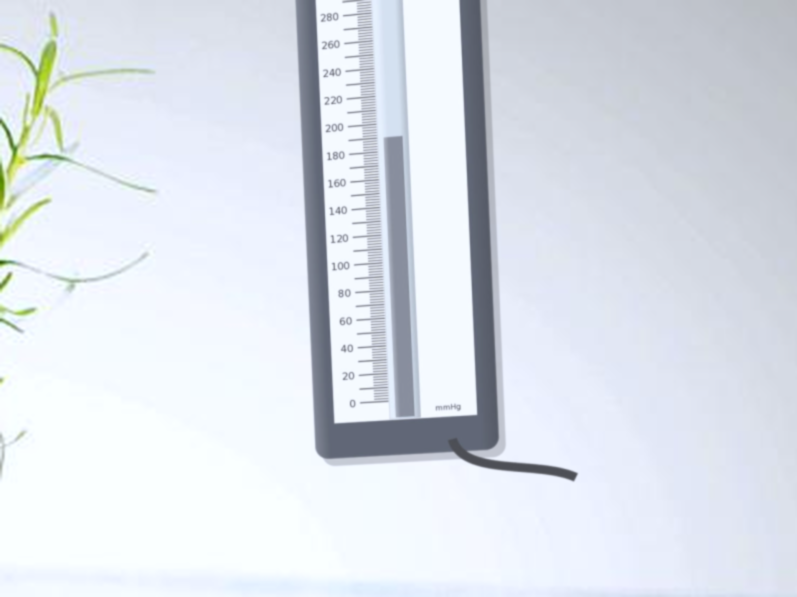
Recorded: 190,mmHg
